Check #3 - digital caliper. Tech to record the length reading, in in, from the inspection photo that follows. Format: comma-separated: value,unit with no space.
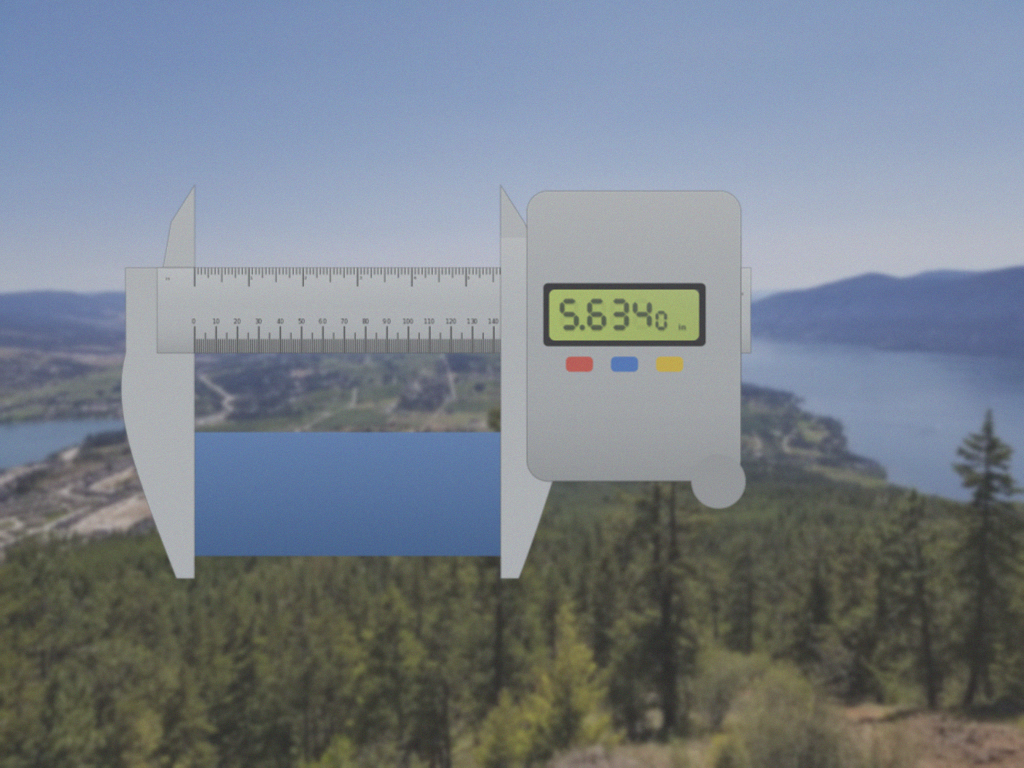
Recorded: 5.6340,in
